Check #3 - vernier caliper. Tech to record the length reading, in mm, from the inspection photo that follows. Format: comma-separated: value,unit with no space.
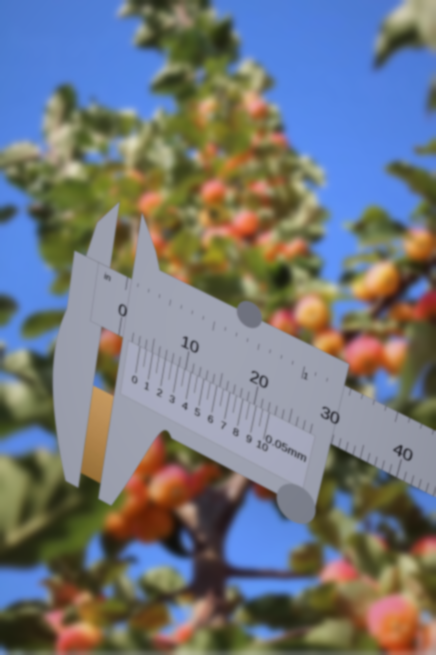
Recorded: 3.2,mm
